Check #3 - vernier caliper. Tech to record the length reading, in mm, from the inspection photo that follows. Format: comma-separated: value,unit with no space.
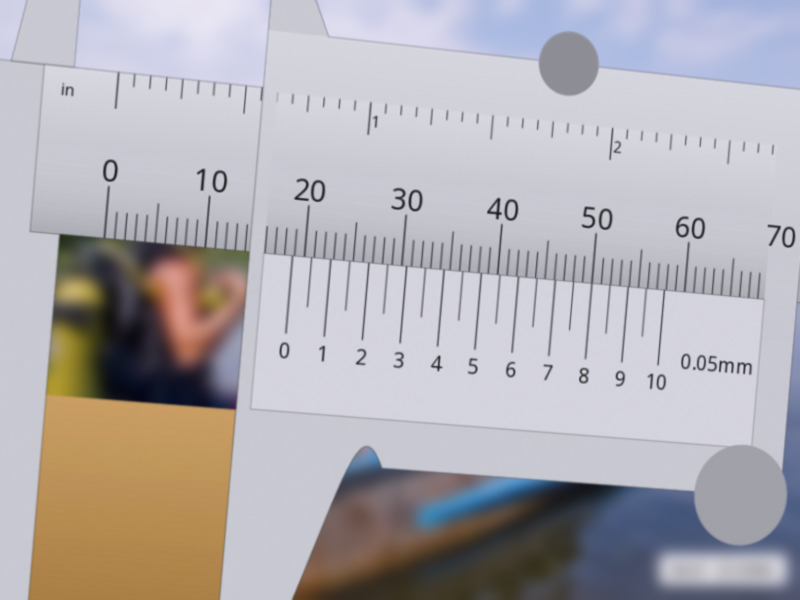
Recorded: 18.8,mm
